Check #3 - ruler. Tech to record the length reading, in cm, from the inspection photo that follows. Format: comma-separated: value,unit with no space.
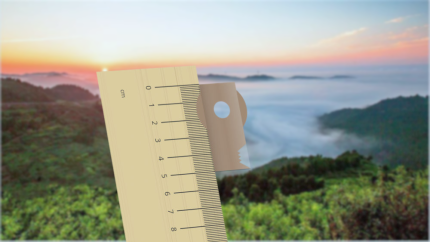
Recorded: 5,cm
